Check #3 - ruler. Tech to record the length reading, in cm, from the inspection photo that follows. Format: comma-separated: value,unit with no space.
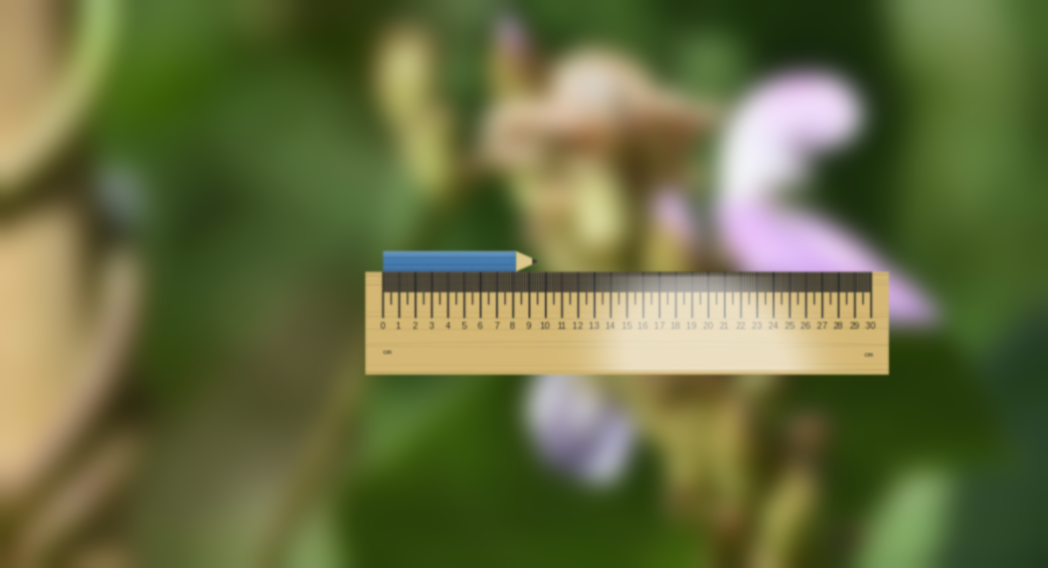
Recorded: 9.5,cm
